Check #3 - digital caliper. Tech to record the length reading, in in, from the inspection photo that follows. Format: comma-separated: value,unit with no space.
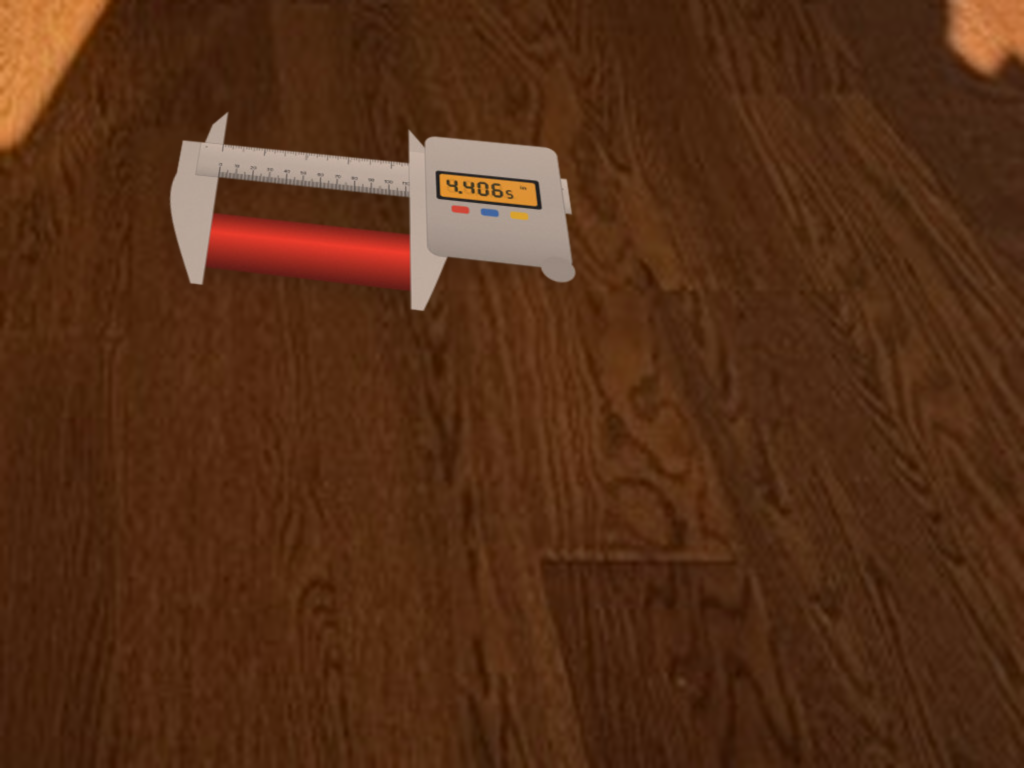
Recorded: 4.4065,in
